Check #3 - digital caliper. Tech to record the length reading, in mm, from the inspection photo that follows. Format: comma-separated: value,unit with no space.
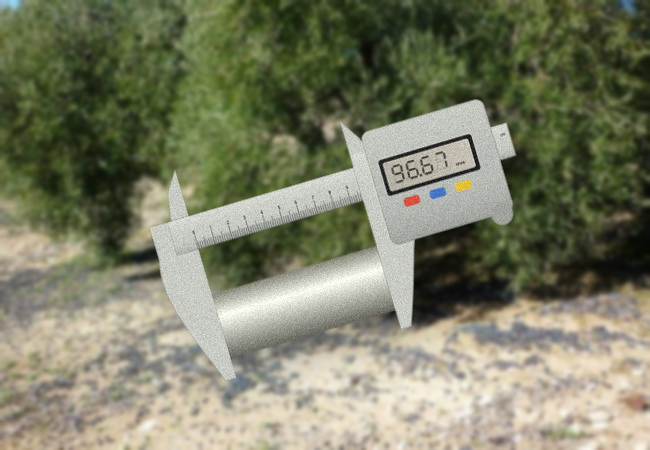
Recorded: 96.67,mm
